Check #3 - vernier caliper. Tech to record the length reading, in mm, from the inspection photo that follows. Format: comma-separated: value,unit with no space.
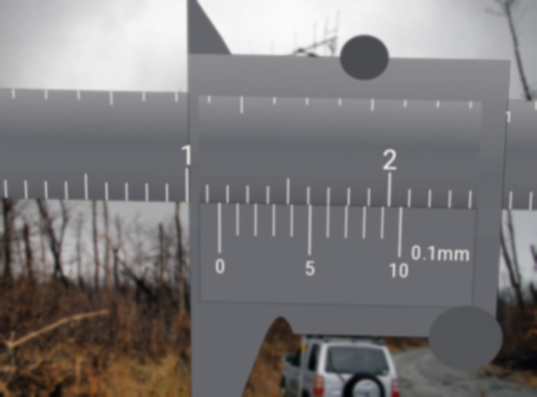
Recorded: 11.6,mm
